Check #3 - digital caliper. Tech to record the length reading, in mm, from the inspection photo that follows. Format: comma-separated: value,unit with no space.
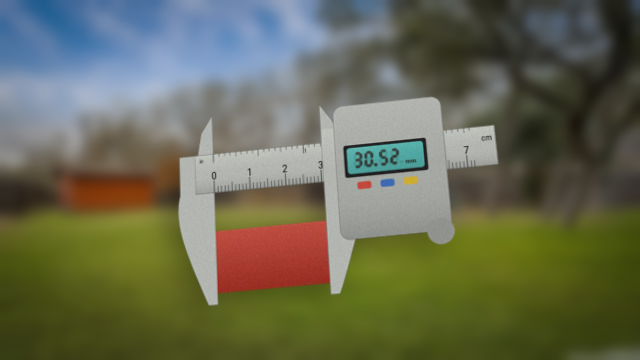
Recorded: 30.52,mm
